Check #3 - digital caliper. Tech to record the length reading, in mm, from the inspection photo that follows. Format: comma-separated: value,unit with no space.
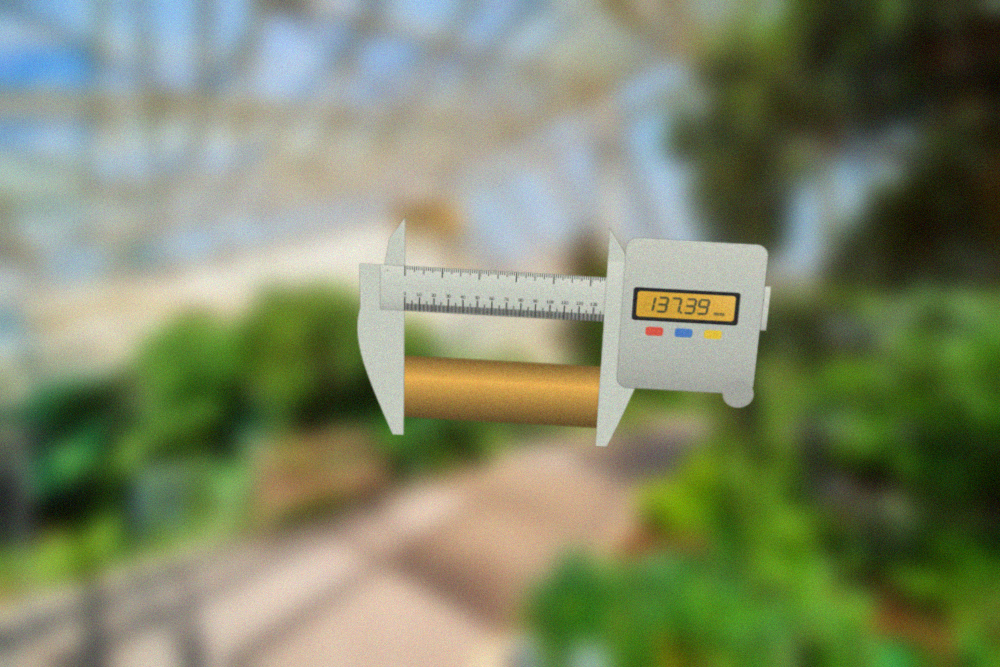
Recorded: 137.39,mm
